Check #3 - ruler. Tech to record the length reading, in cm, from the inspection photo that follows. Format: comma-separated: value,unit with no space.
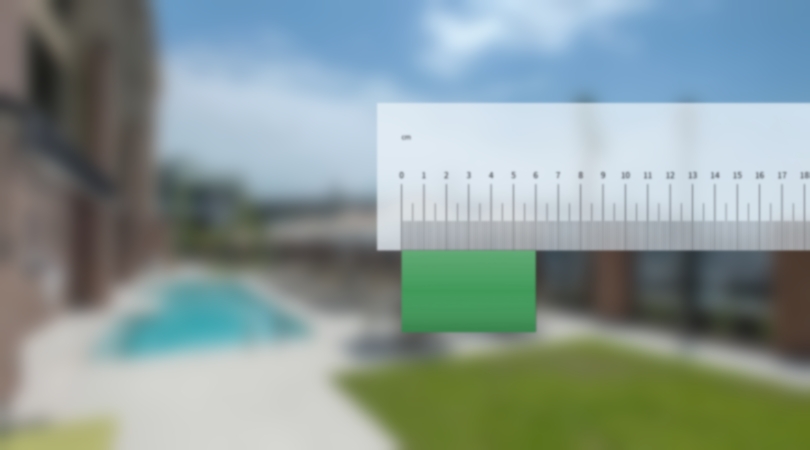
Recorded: 6,cm
